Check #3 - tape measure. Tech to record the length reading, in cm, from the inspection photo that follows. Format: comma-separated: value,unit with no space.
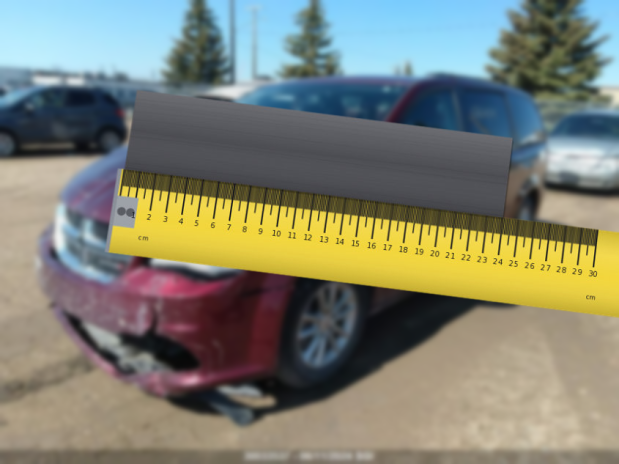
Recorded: 24,cm
